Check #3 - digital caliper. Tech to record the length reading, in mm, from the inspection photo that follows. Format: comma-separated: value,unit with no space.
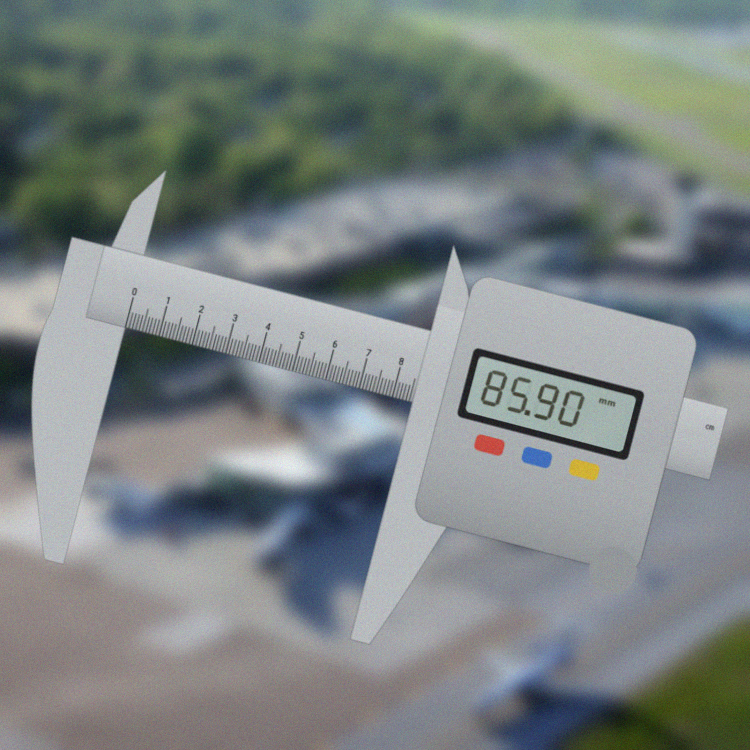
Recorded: 85.90,mm
